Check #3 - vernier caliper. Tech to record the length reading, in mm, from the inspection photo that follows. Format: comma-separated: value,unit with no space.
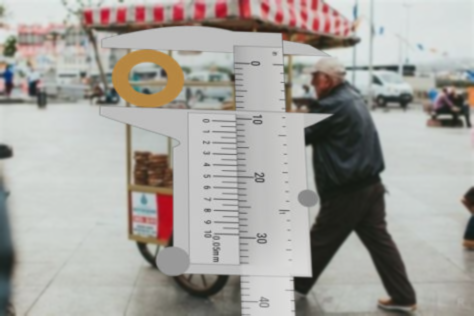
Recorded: 10.5,mm
